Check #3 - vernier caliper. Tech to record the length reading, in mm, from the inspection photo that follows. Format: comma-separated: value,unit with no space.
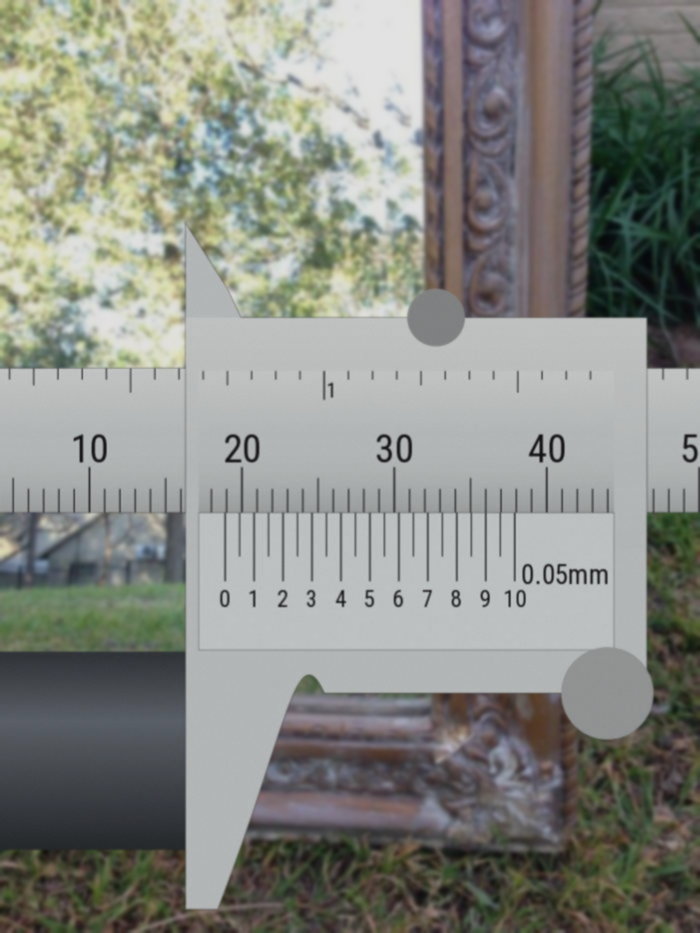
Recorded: 18.9,mm
